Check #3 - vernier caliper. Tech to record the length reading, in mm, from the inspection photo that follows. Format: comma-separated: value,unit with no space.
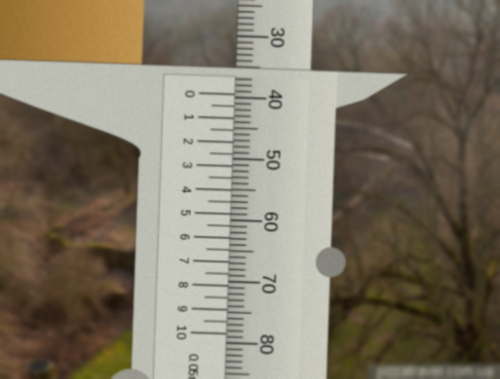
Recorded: 39.5,mm
